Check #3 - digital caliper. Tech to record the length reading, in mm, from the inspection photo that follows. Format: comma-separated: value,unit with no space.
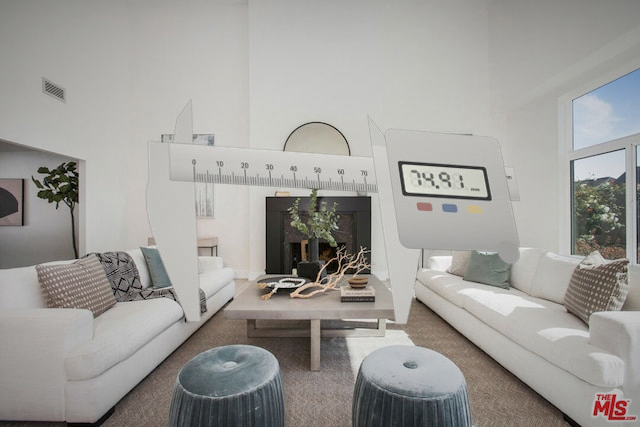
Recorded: 74.91,mm
